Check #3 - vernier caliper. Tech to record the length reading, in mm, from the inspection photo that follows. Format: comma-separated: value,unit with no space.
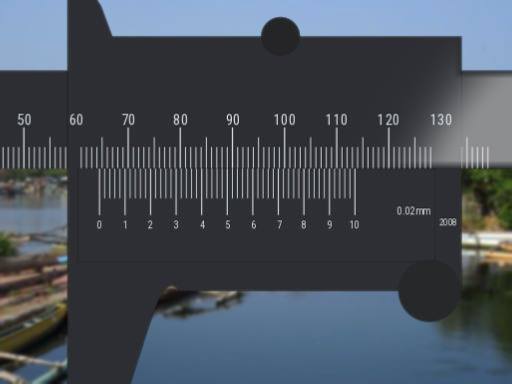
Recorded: 64.5,mm
